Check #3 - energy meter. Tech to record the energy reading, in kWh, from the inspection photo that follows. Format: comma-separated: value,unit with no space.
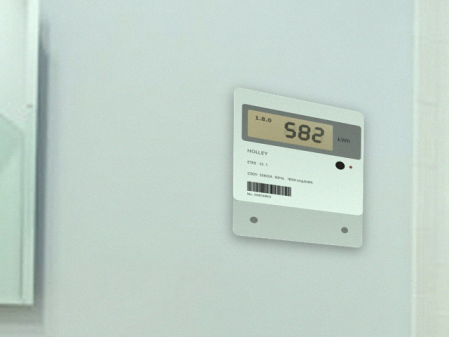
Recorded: 582,kWh
